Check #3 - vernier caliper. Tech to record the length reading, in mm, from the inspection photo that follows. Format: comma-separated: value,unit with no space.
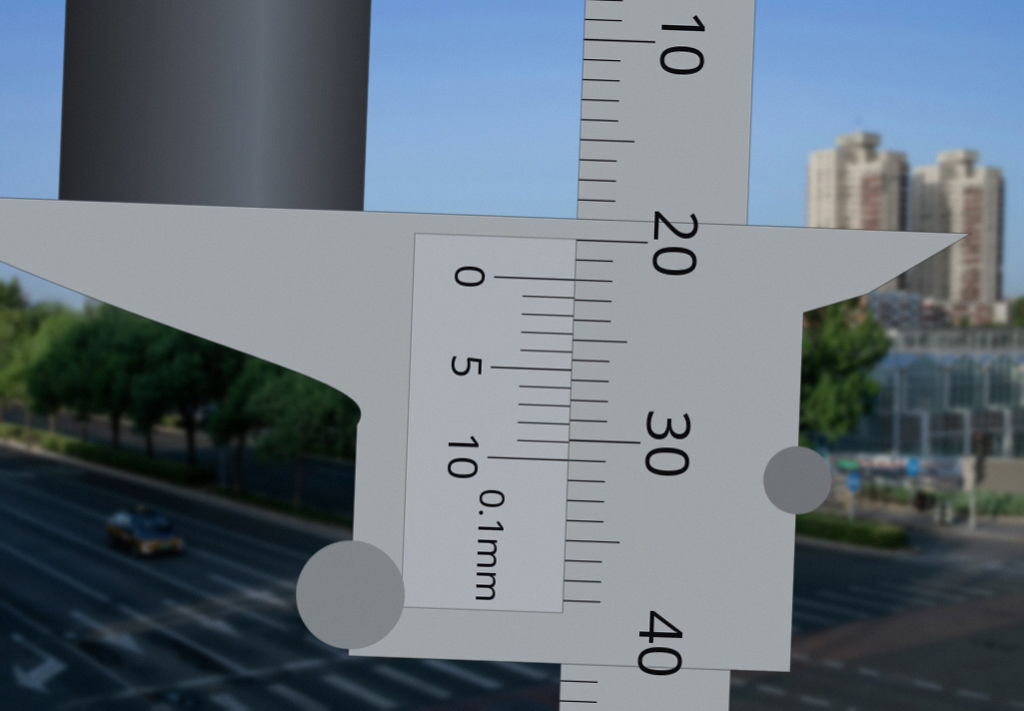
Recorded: 22.0,mm
